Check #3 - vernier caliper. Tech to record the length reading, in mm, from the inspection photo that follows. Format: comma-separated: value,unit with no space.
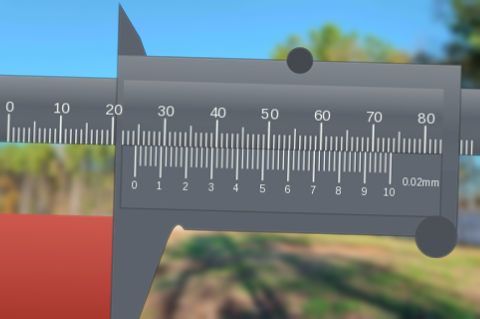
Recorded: 24.5,mm
